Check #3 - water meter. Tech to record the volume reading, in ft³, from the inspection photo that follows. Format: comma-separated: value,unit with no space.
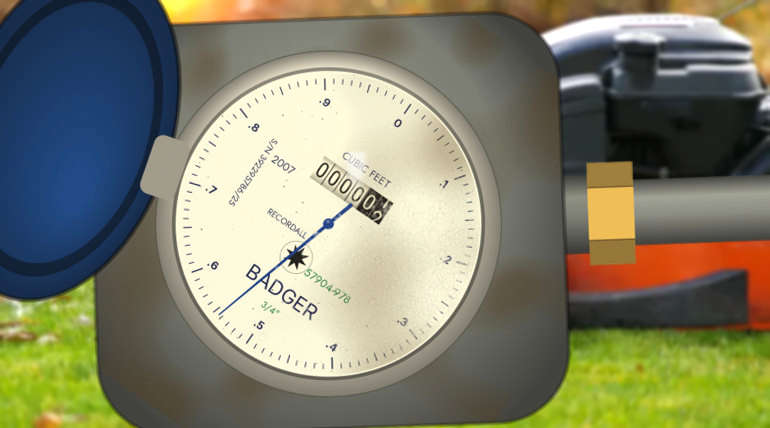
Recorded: 1.54,ft³
